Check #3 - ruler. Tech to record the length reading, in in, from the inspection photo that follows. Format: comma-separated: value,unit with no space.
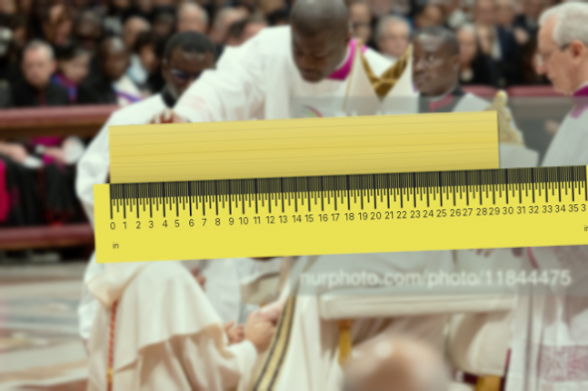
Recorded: 29.5,in
